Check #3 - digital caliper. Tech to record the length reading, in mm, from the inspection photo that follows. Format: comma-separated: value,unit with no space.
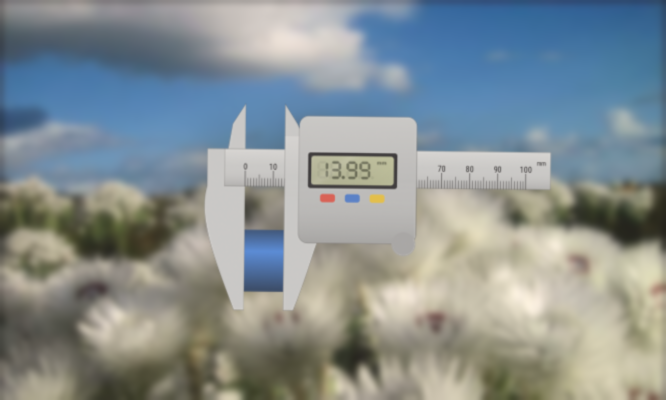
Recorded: 13.99,mm
